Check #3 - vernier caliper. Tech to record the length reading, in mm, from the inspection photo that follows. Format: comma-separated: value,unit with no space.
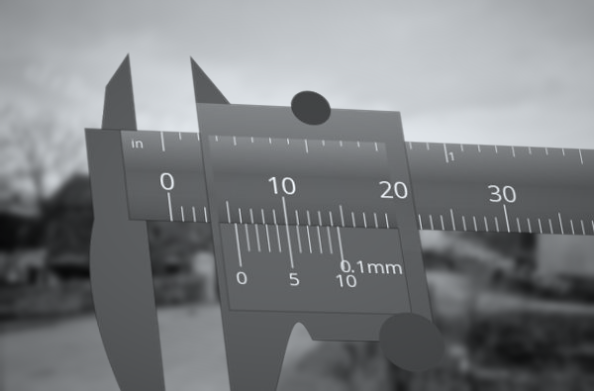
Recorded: 5.5,mm
